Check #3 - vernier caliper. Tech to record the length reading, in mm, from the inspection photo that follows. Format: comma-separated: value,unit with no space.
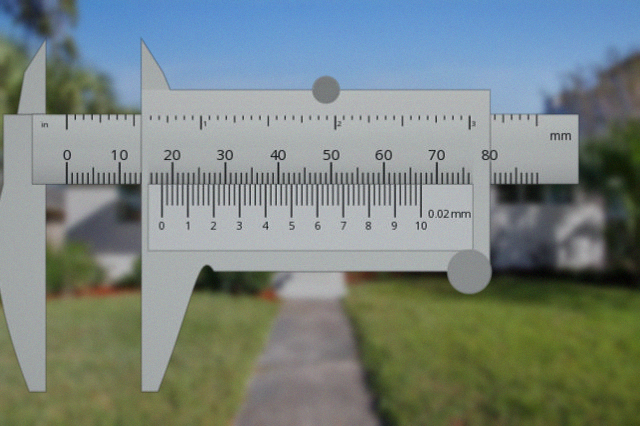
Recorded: 18.0,mm
